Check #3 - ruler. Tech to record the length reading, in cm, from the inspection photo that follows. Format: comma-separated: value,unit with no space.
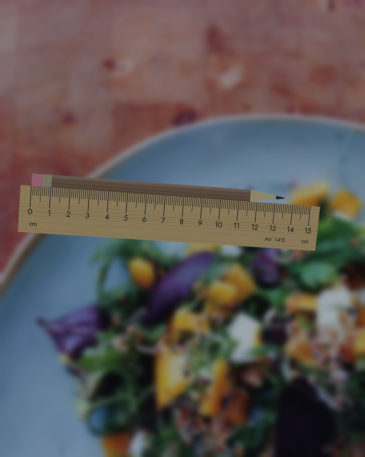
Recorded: 13.5,cm
